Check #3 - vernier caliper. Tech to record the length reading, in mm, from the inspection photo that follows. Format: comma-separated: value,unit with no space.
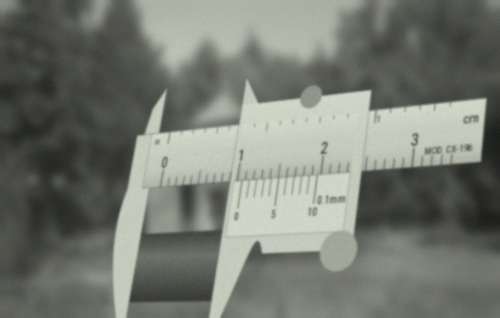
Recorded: 10.6,mm
